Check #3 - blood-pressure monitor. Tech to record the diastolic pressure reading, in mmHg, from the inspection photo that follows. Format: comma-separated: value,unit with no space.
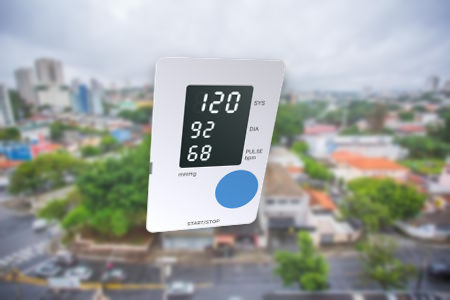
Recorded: 92,mmHg
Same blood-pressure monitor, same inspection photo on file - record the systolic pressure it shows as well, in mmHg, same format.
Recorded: 120,mmHg
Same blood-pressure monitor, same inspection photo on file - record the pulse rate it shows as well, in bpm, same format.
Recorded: 68,bpm
